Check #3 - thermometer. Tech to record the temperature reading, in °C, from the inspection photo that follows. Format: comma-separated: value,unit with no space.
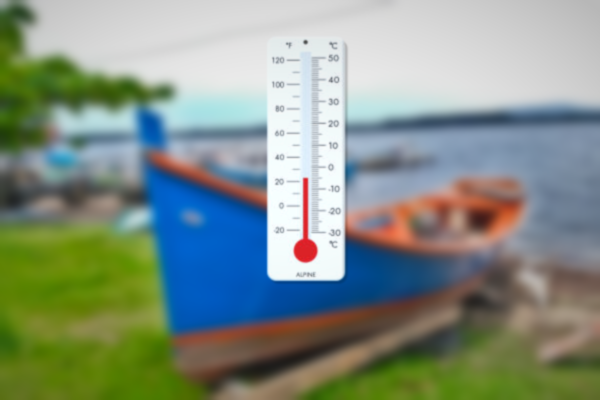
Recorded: -5,°C
